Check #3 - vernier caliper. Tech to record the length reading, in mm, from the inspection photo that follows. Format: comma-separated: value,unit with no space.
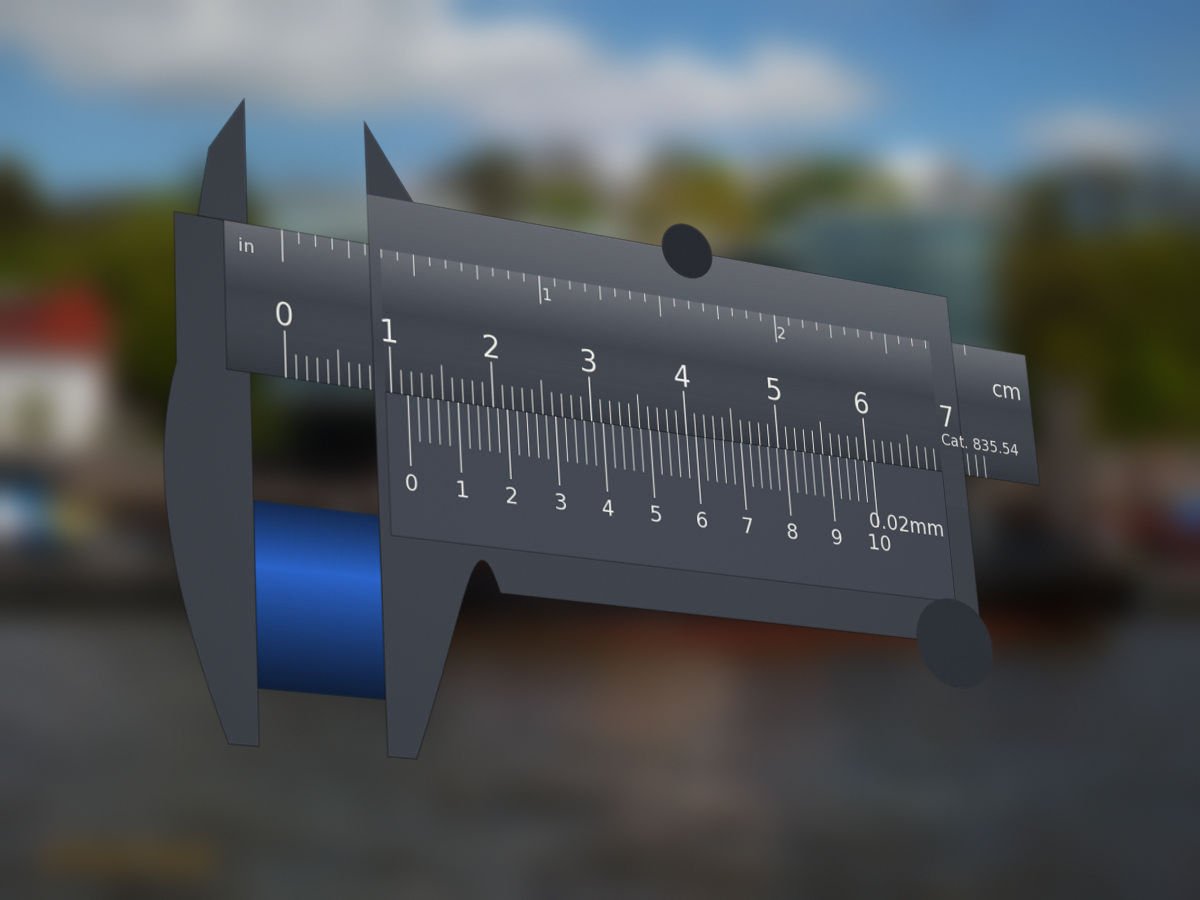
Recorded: 11.6,mm
